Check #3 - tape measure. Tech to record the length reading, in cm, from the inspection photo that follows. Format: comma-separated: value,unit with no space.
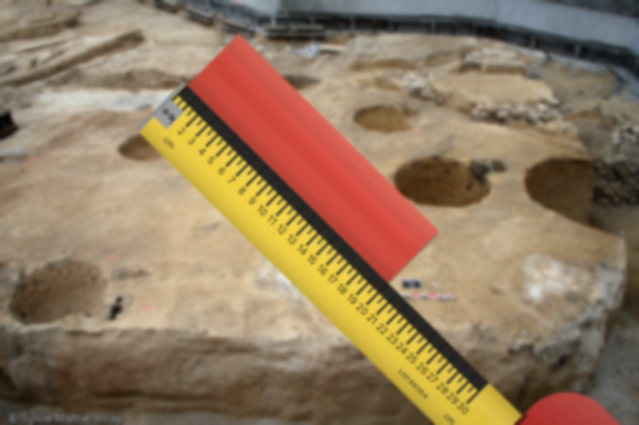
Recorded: 20,cm
